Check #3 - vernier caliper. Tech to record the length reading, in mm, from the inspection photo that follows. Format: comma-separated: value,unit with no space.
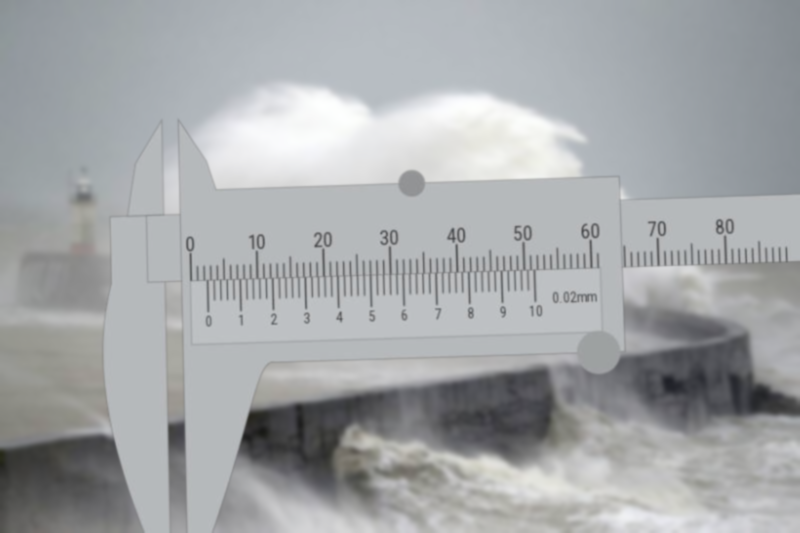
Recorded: 2.5,mm
